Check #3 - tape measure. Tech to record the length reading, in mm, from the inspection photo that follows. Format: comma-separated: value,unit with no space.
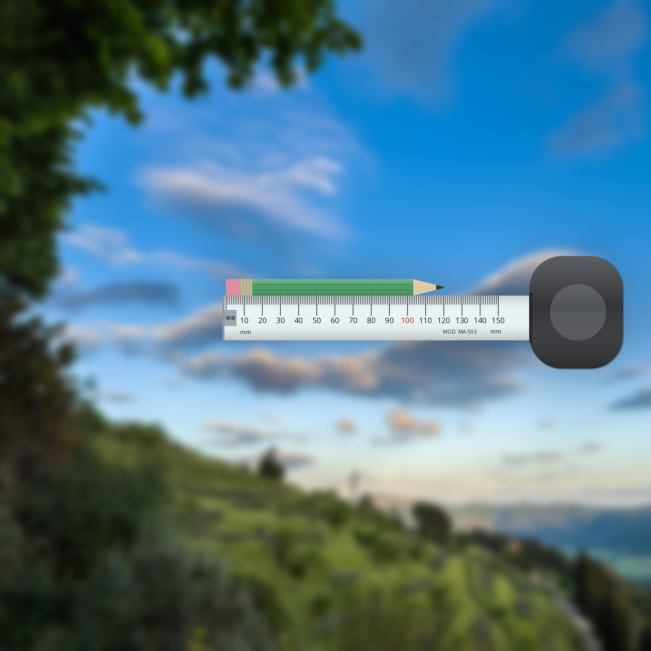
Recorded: 120,mm
